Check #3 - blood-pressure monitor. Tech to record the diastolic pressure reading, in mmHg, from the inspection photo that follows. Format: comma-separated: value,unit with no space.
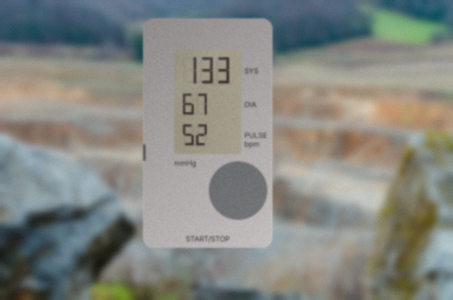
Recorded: 67,mmHg
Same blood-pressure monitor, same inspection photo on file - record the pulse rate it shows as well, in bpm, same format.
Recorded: 52,bpm
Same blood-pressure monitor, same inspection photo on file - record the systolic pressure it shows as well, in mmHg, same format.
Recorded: 133,mmHg
